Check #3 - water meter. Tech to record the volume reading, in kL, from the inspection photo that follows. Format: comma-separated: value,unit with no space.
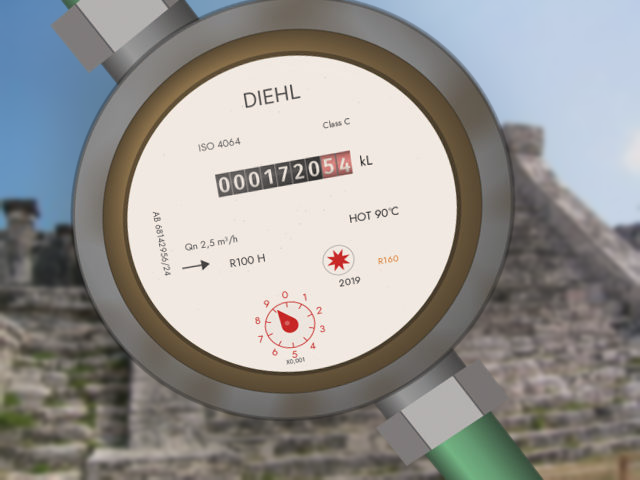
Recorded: 1720.539,kL
